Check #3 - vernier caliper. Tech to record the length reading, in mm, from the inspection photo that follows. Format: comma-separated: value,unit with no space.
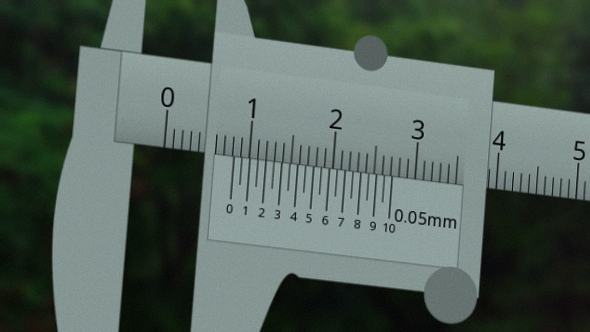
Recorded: 8.2,mm
